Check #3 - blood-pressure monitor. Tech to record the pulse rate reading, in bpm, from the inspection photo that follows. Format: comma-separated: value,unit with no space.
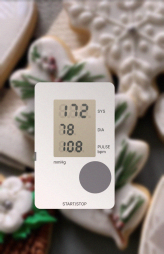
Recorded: 108,bpm
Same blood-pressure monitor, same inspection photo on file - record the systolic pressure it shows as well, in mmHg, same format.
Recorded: 172,mmHg
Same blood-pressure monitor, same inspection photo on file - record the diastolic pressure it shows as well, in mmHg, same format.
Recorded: 78,mmHg
